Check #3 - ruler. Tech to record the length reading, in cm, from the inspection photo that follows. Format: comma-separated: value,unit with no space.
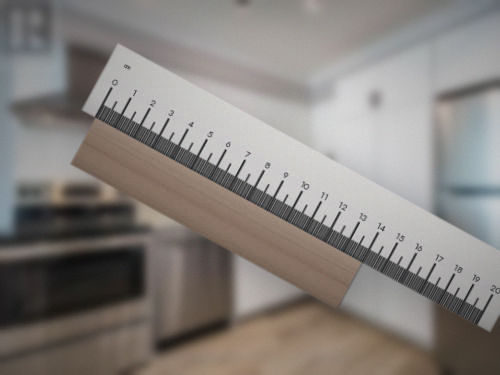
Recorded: 14,cm
